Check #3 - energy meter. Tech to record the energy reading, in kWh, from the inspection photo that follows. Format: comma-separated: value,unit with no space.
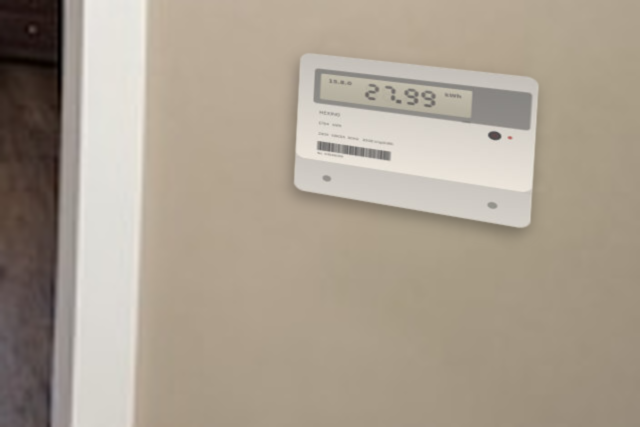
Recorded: 27.99,kWh
